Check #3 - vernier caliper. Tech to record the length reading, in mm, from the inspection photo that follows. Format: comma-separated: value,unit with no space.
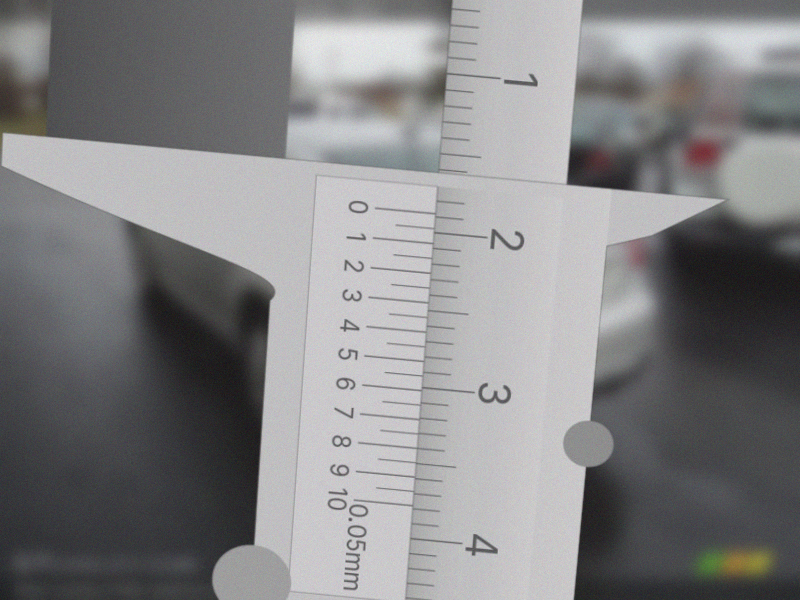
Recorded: 18.8,mm
